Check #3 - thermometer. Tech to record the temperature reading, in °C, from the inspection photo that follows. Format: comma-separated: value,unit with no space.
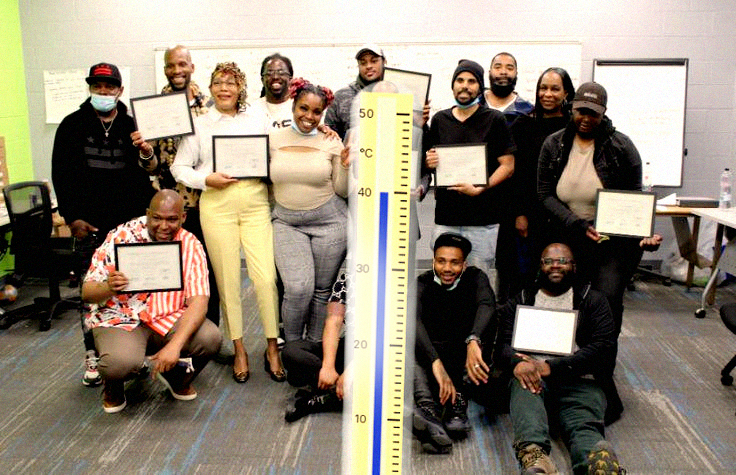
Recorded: 40,°C
